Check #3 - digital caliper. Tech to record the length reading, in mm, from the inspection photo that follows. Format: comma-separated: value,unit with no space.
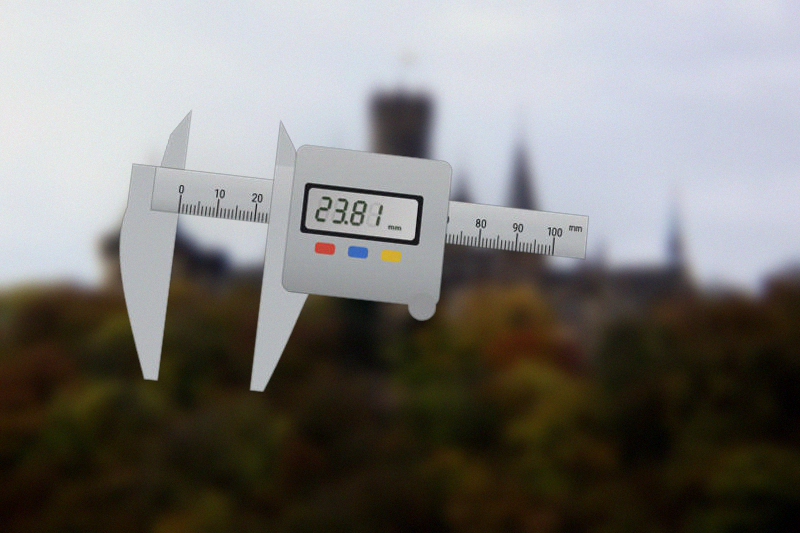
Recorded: 23.81,mm
